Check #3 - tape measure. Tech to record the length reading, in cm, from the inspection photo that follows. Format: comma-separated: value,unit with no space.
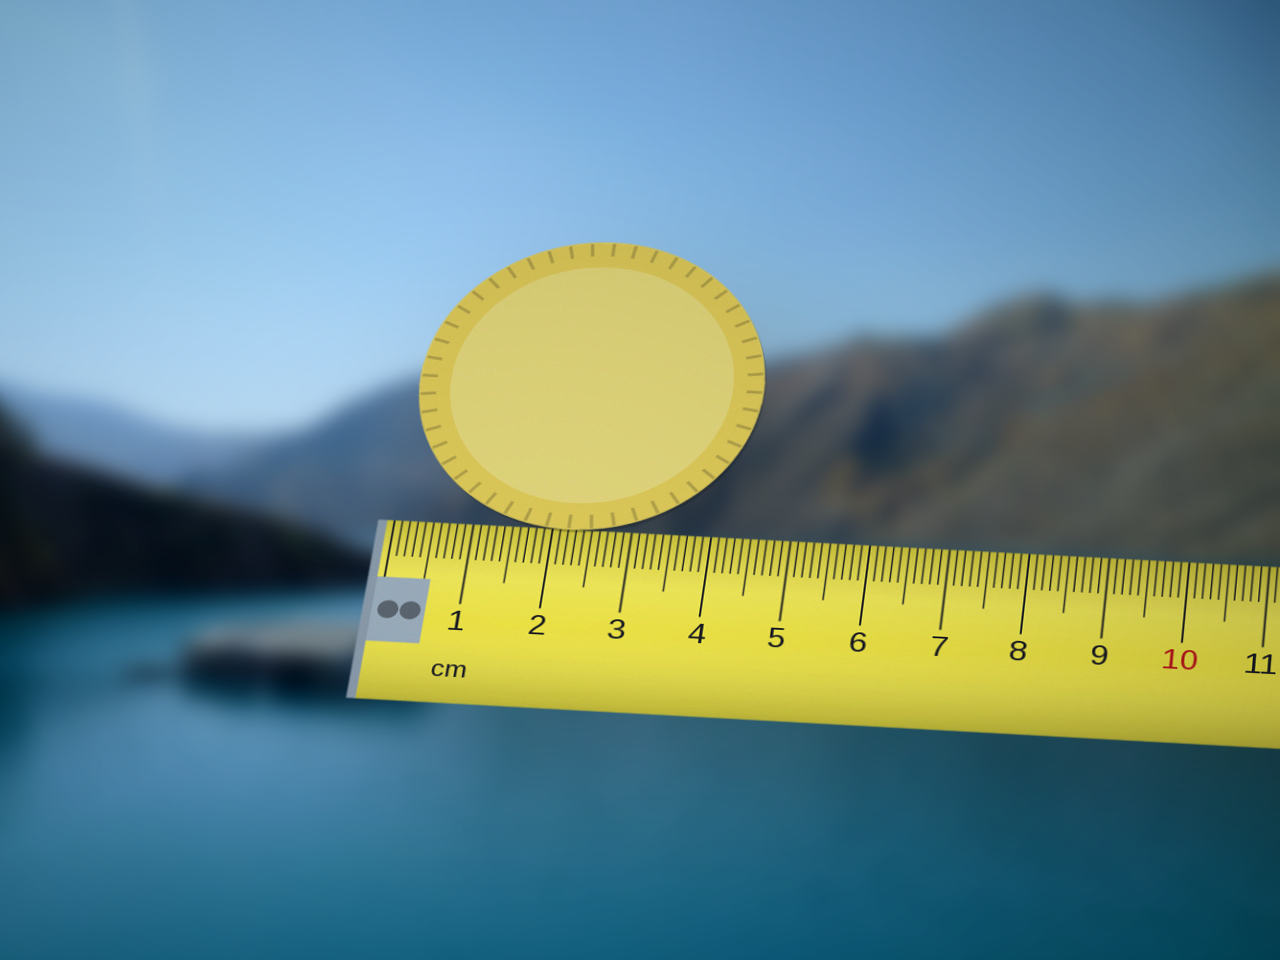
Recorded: 4.4,cm
